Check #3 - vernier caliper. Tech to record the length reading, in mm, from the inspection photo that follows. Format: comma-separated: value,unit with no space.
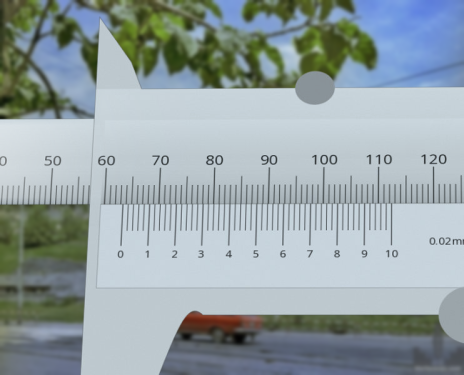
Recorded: 63.4,mm
